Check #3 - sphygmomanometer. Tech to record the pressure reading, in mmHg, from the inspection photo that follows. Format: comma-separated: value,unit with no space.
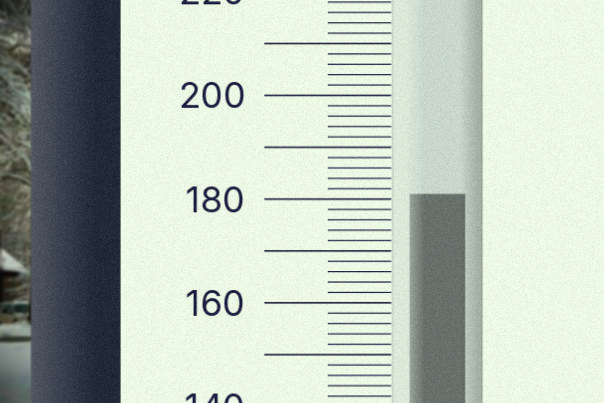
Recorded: 181,mmHg
